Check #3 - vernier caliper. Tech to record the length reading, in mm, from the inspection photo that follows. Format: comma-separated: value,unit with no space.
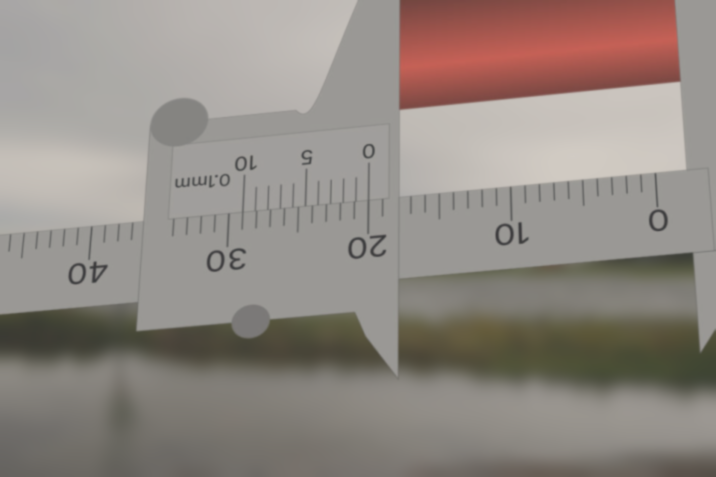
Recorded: 20.0,mm
